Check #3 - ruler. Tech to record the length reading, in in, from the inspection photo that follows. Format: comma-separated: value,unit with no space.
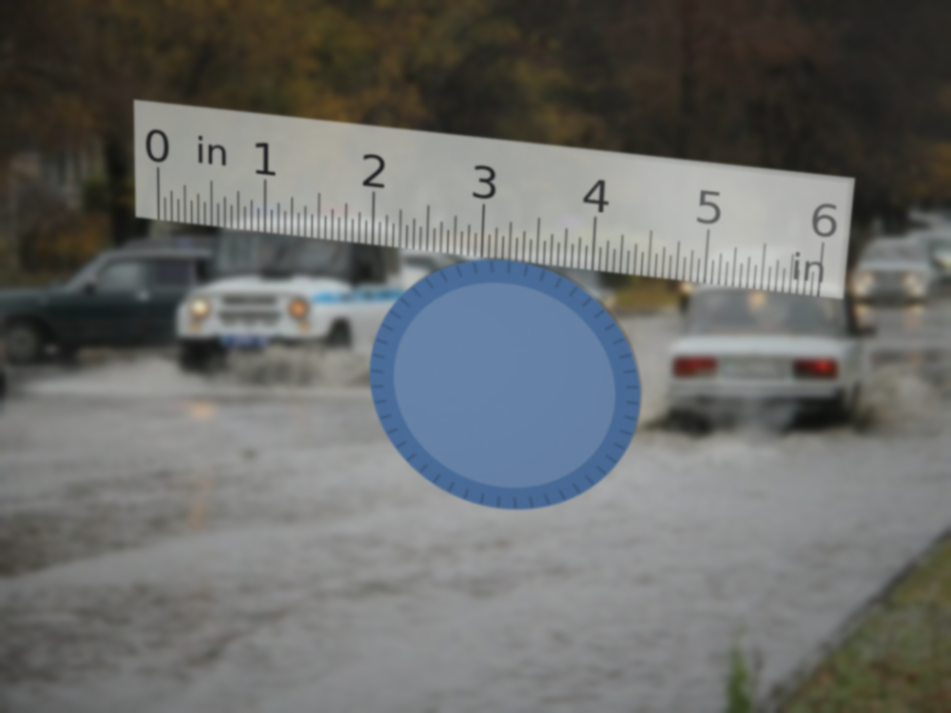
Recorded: 2.5,in
